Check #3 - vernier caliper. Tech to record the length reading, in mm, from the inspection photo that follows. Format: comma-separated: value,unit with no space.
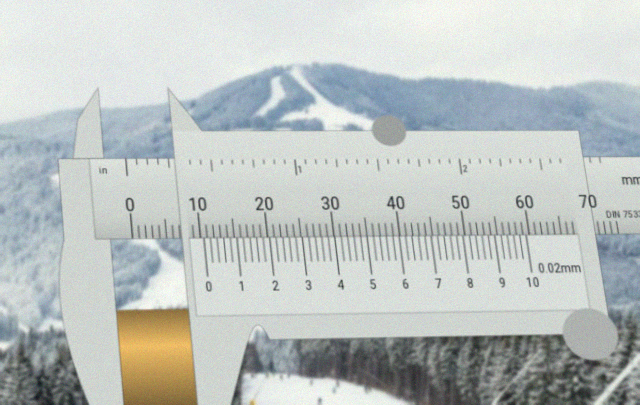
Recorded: 10.5,mm
